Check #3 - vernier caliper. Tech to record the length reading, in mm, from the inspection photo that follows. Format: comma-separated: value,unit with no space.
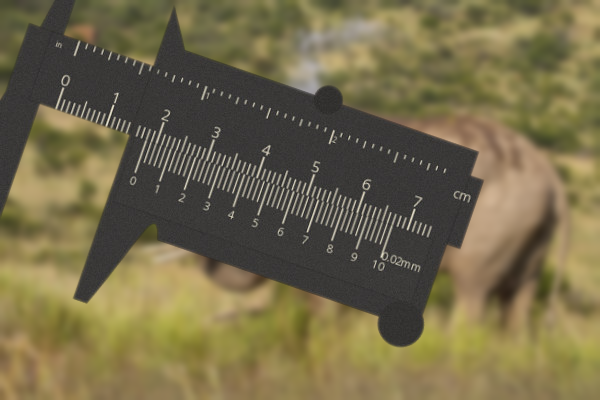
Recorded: 18.0,mm
